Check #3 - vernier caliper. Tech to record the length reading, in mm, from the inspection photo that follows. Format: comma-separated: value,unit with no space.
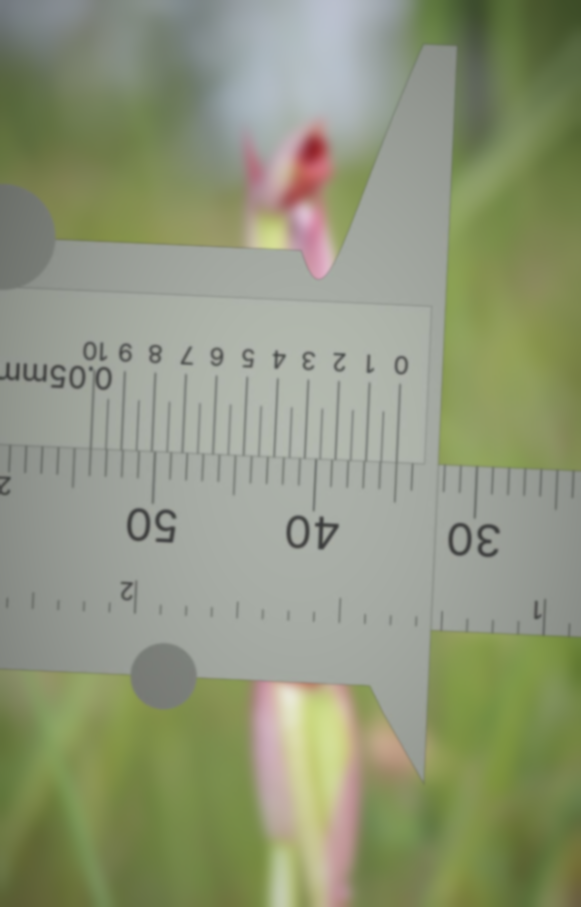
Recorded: 35.0,mm
